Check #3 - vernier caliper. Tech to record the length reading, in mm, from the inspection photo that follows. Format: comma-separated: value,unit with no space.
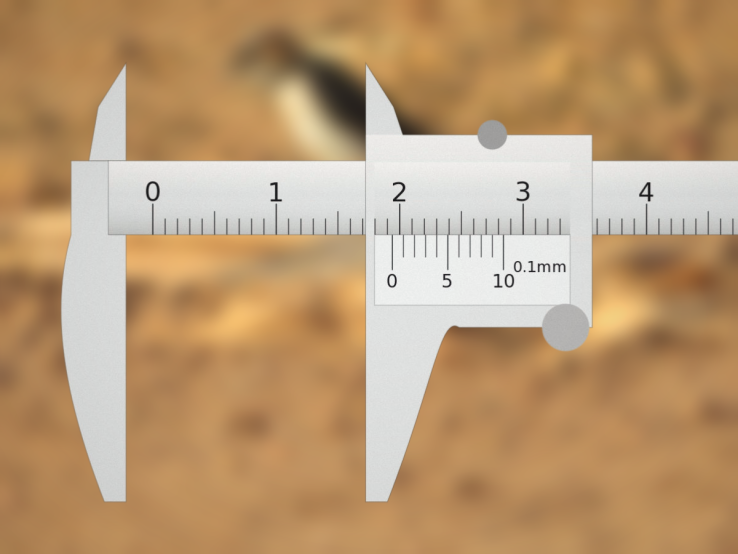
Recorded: 19.4,mm
